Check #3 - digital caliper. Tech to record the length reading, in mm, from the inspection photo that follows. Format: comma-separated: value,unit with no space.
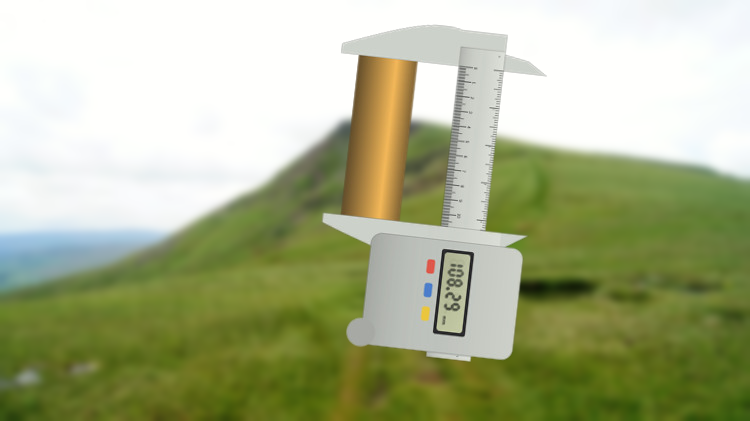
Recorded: 108.29,mm
